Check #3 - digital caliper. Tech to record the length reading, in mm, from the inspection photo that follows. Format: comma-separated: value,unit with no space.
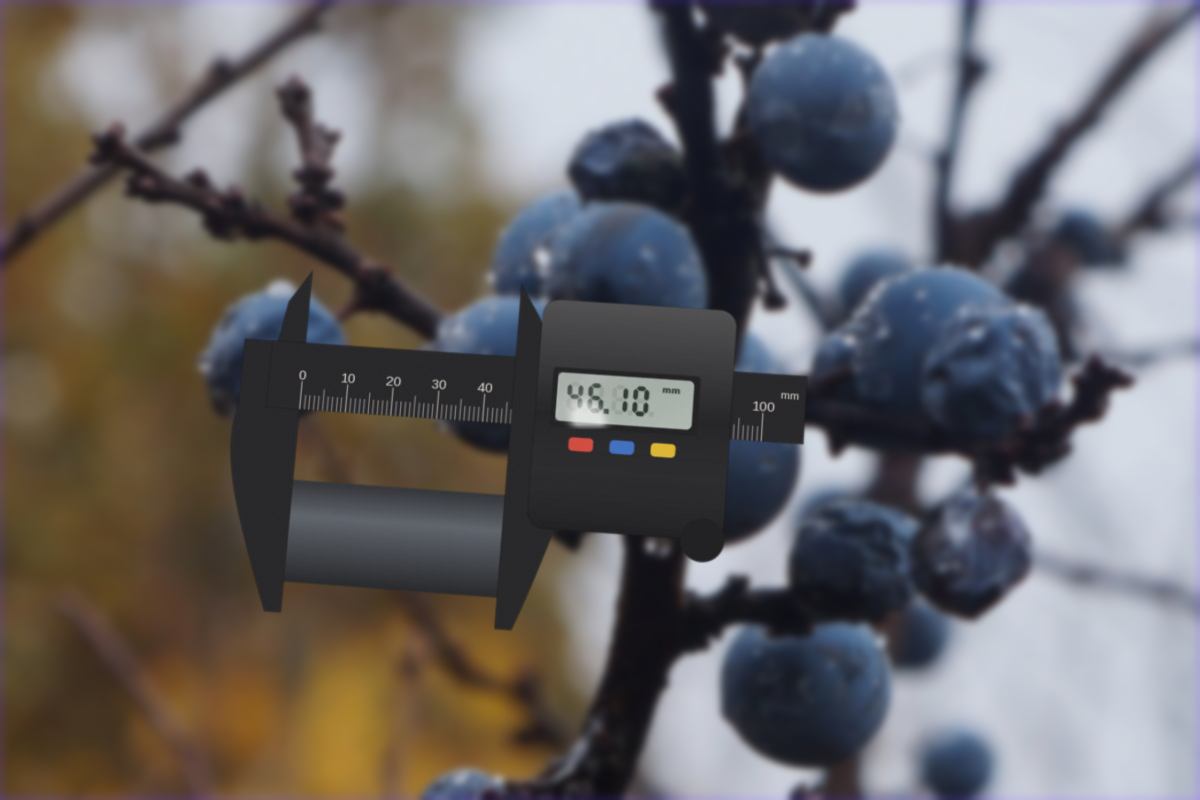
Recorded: 46.10,mm
